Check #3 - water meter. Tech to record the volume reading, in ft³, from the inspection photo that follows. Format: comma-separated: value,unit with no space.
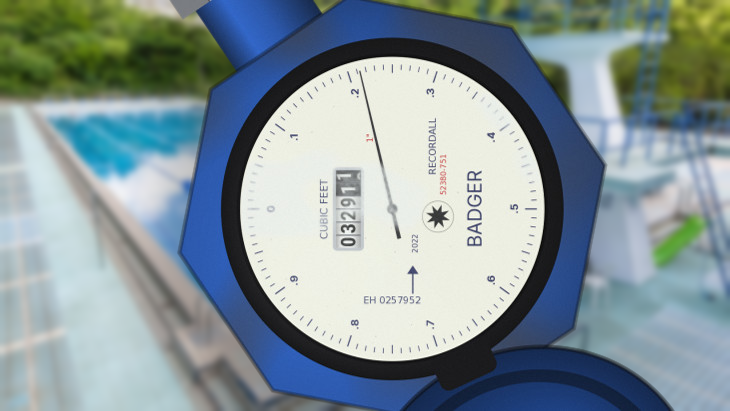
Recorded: 32911.21,ft³
